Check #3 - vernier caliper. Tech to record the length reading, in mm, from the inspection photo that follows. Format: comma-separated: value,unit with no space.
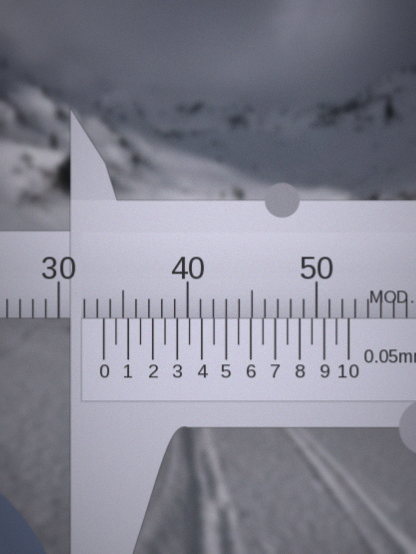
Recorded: 33.5,mm
